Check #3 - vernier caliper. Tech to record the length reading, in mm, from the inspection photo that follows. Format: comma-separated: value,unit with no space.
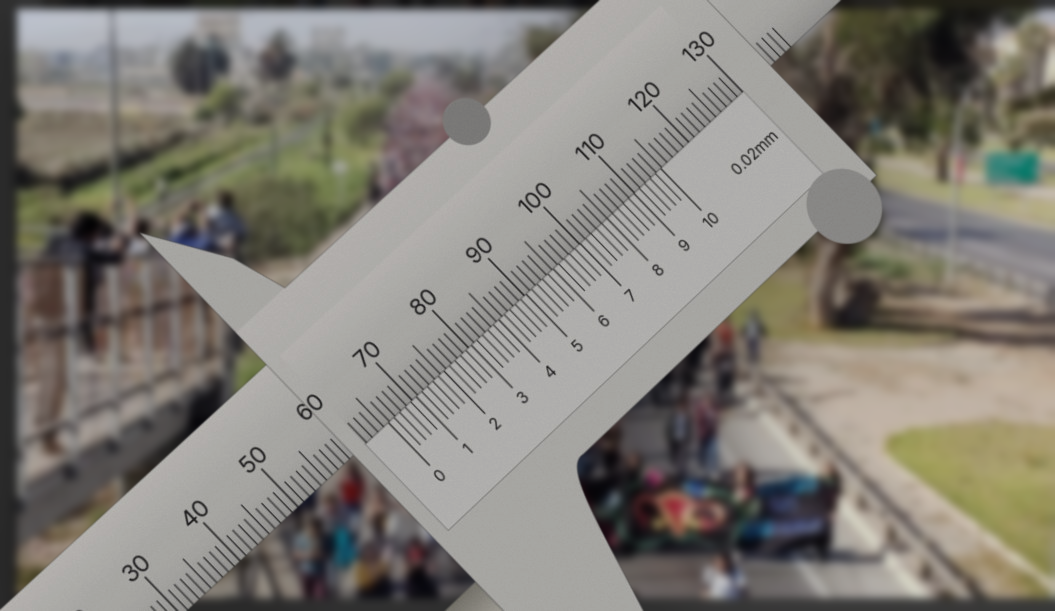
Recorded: 65.8,mm
